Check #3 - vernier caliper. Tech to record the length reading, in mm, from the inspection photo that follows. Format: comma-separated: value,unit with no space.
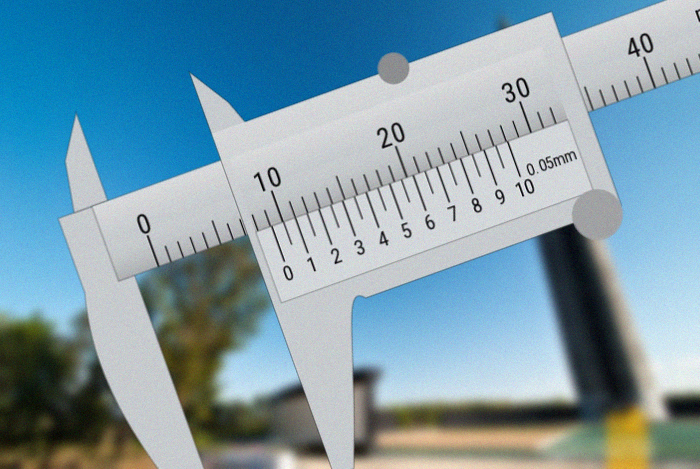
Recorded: 9.1,mm
